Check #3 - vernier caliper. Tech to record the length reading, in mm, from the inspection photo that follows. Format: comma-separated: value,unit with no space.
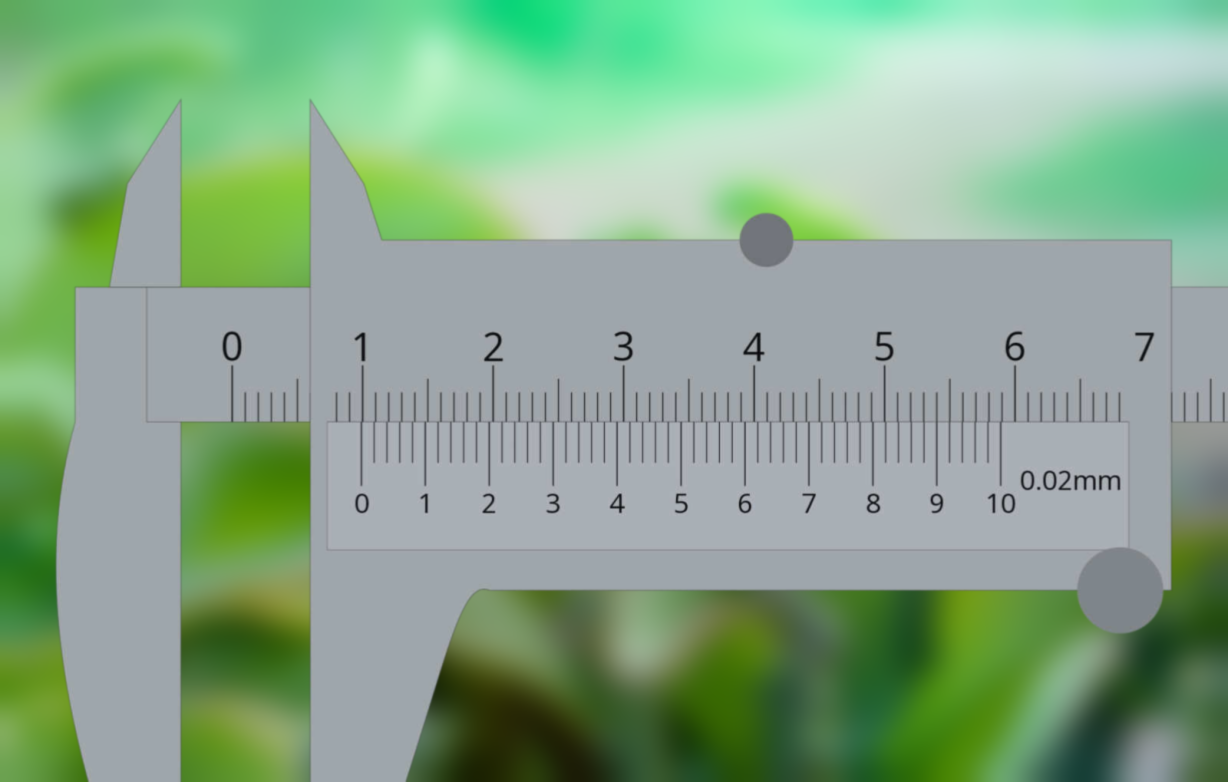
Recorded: 9.9,mm
